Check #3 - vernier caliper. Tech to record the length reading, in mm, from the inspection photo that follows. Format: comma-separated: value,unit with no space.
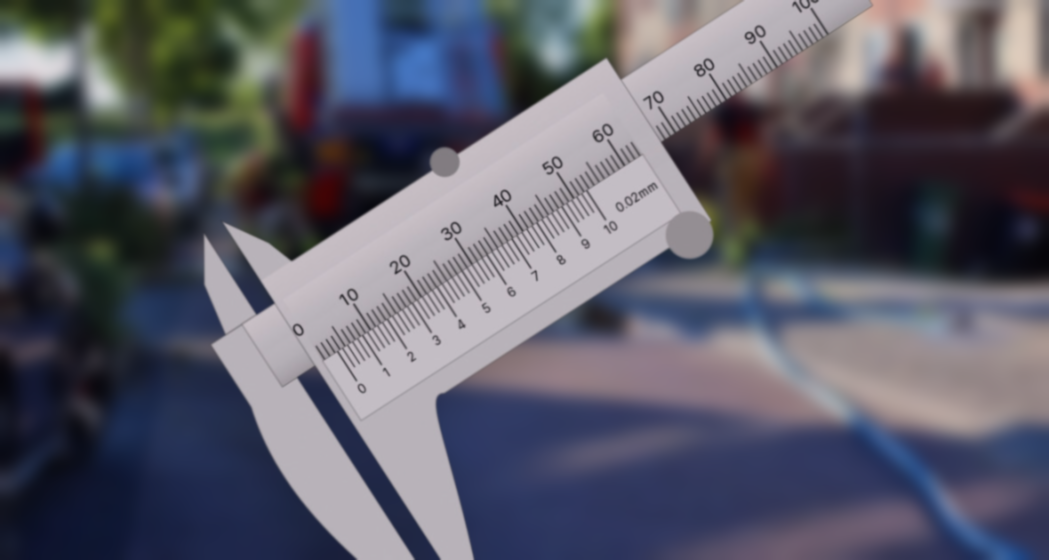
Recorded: 3.5,mm
